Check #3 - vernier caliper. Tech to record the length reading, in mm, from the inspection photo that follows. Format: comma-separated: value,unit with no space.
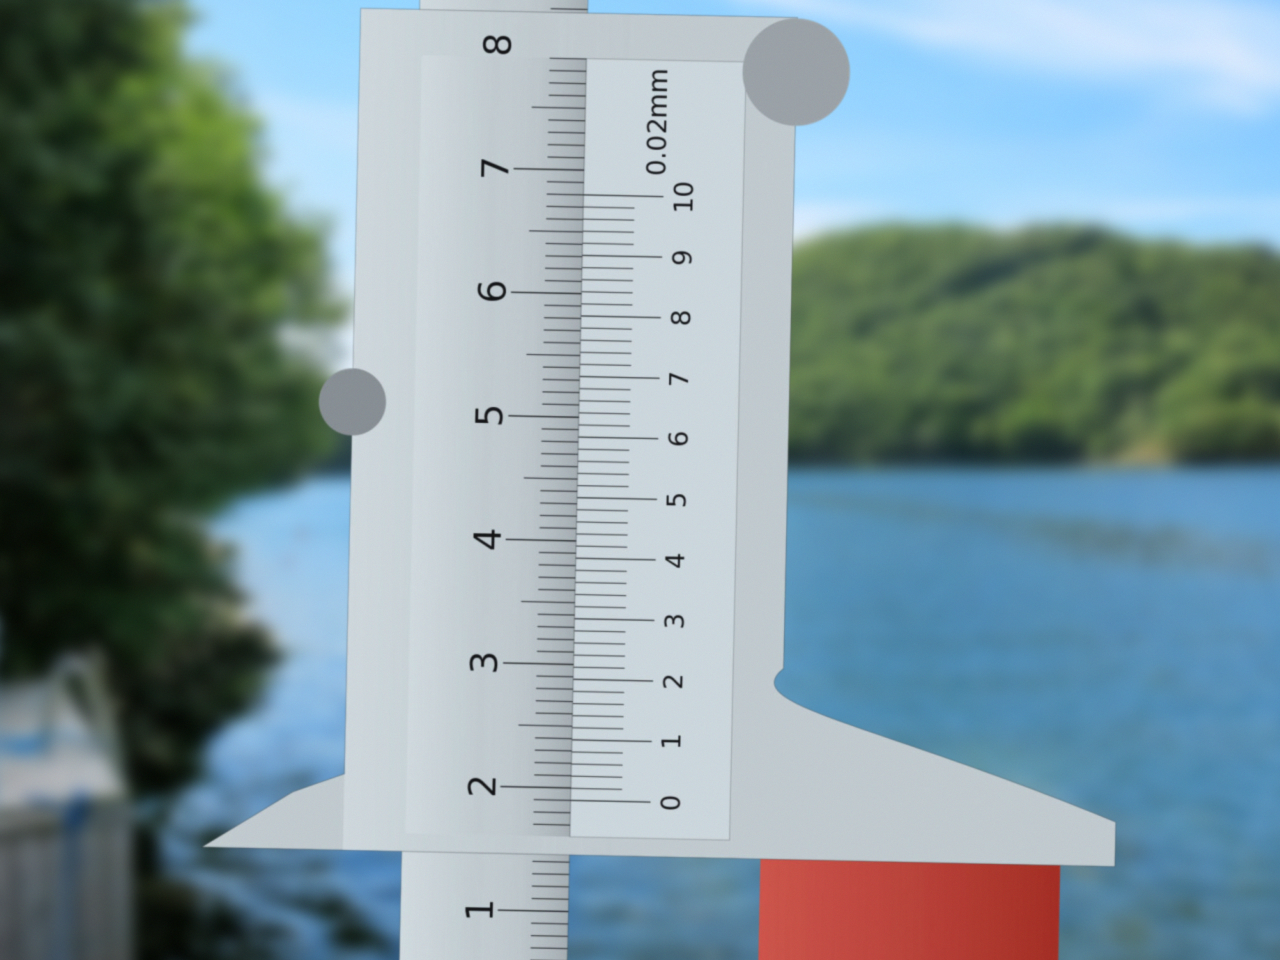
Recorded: 19.0,mm
